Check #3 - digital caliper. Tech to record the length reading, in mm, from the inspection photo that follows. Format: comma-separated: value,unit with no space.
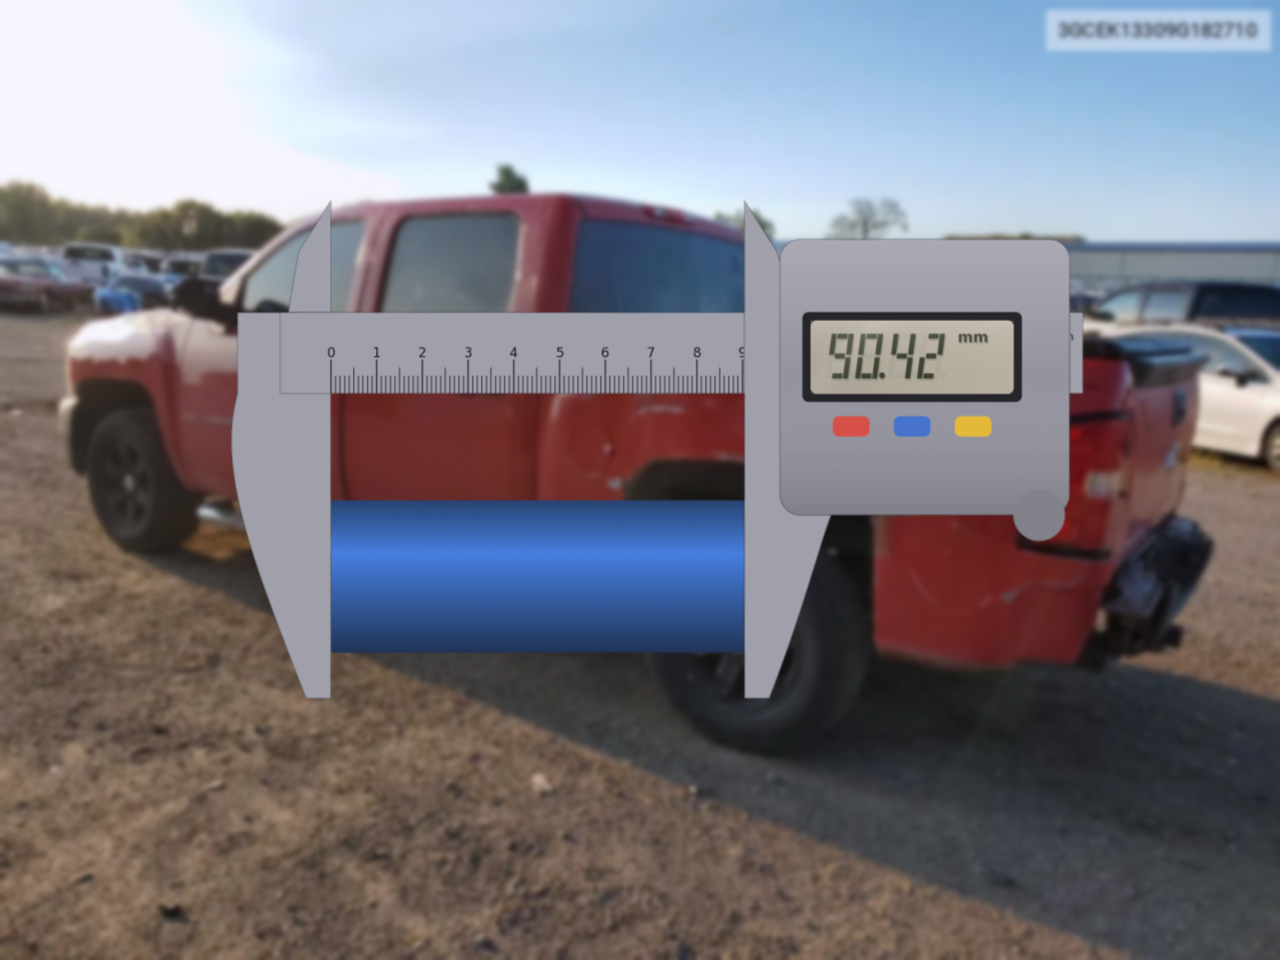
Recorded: 90.42,mm
